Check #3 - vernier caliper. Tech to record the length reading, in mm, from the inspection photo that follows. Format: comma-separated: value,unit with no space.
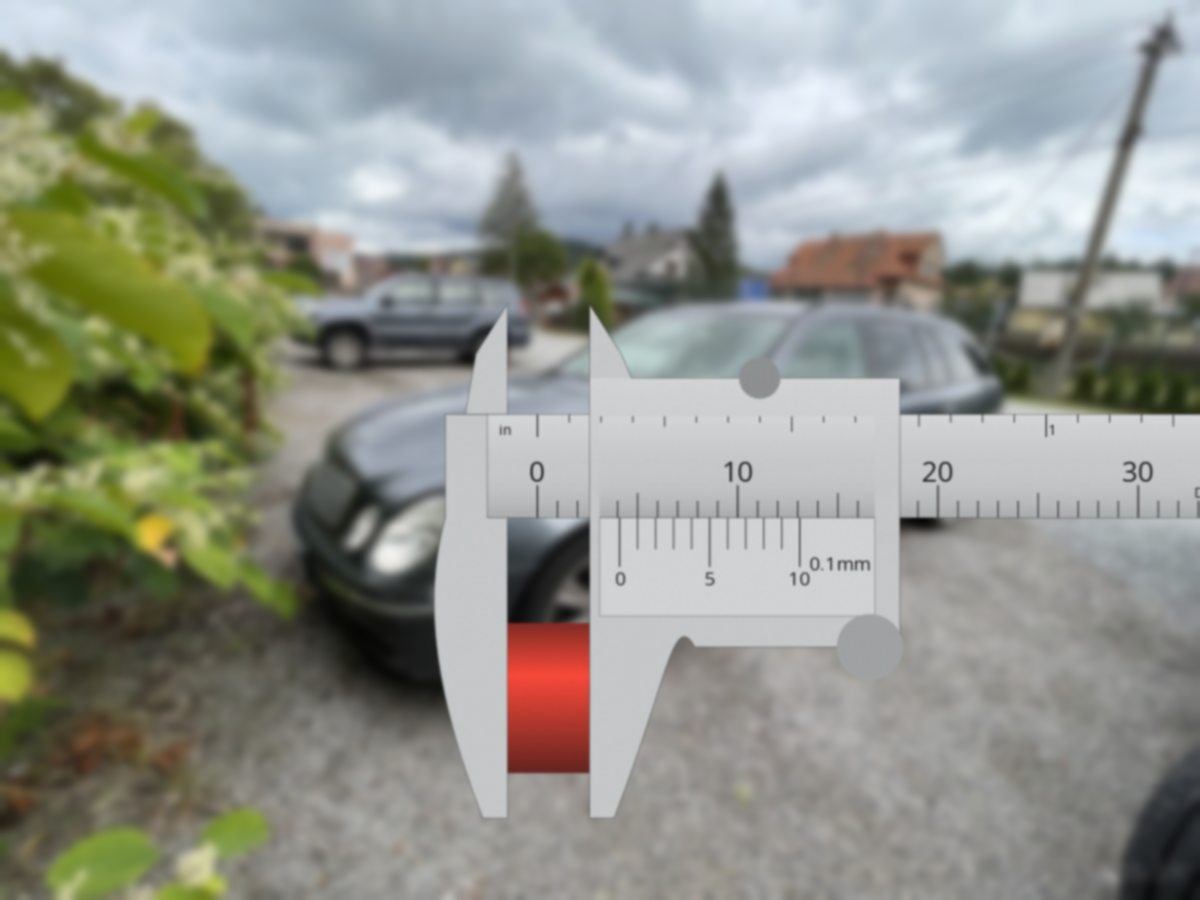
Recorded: 4.1,mm
